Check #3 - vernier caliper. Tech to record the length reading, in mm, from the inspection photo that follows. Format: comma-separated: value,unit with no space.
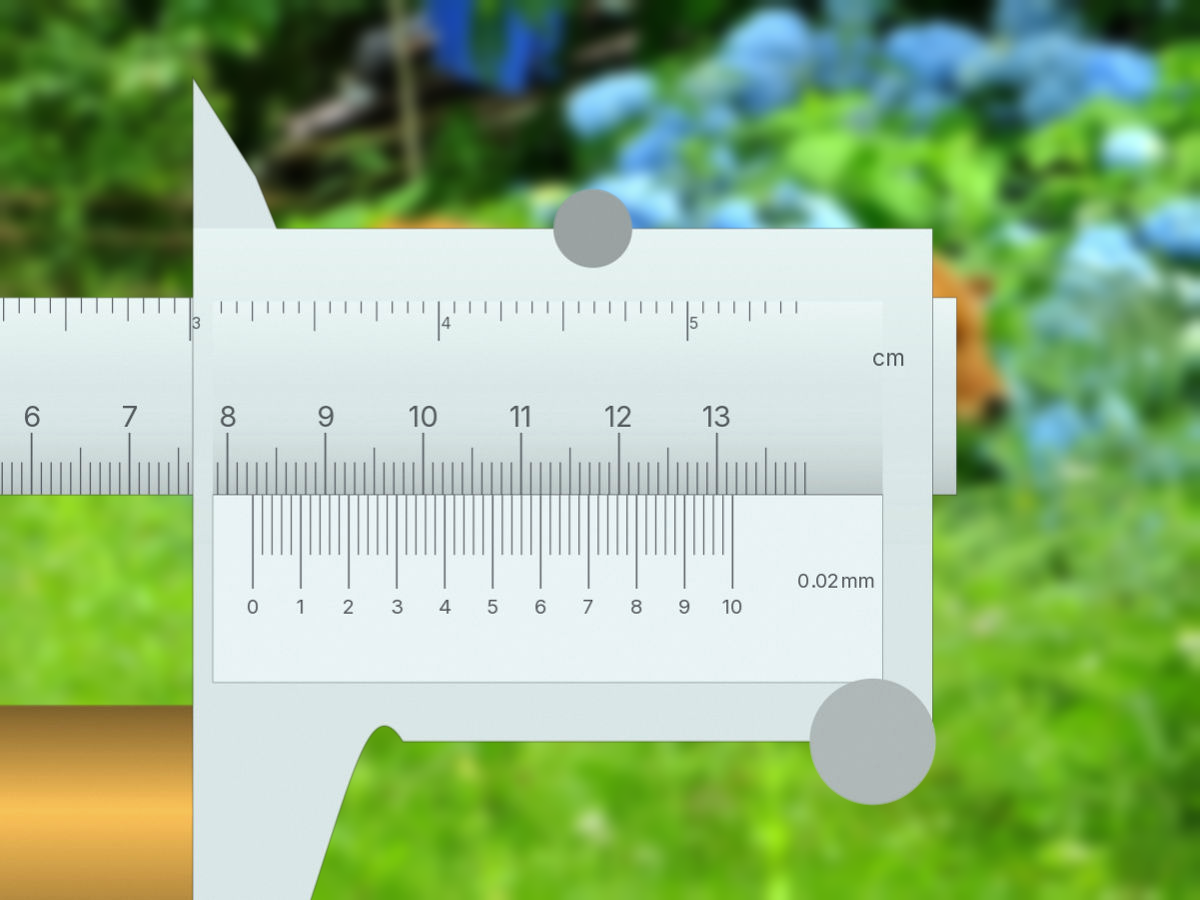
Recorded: 82.6,mm
